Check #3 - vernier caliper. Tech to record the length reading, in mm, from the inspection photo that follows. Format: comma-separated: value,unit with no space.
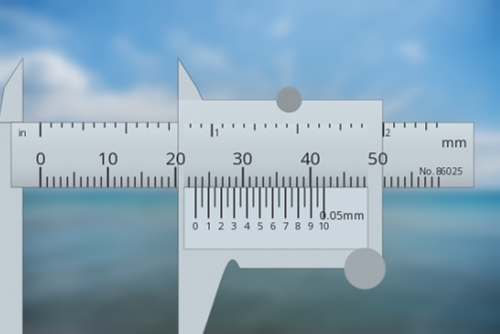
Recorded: 23.0,mm
